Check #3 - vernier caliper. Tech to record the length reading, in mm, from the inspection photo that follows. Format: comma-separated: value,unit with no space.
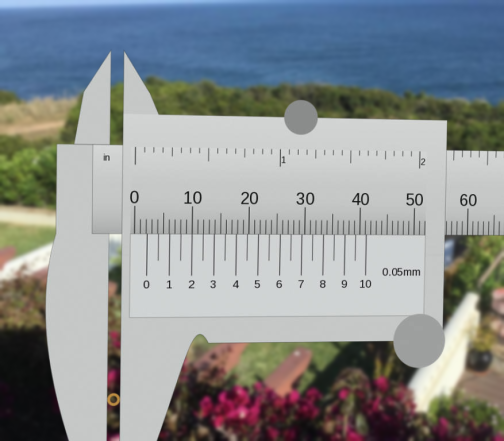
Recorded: 2.2,mm
